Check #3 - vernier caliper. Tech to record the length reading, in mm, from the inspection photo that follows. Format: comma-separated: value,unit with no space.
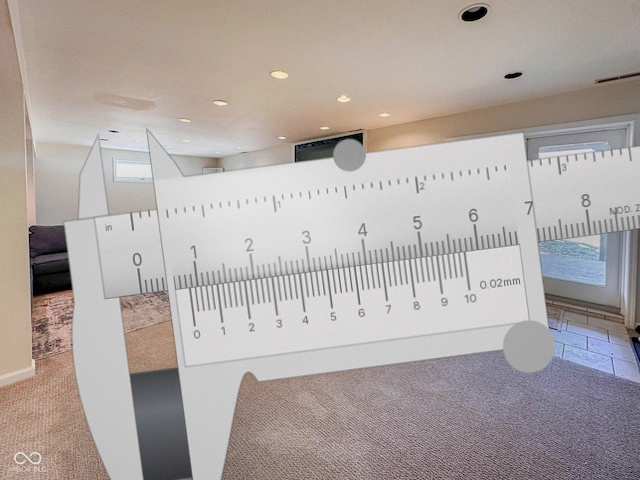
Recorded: 8.6,mm
